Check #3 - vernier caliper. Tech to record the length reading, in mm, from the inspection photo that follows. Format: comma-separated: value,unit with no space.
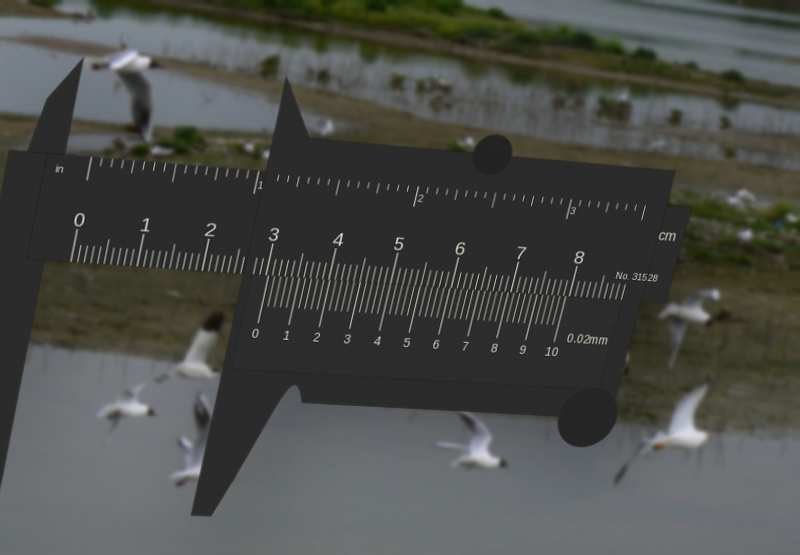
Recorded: 30.4,mm
